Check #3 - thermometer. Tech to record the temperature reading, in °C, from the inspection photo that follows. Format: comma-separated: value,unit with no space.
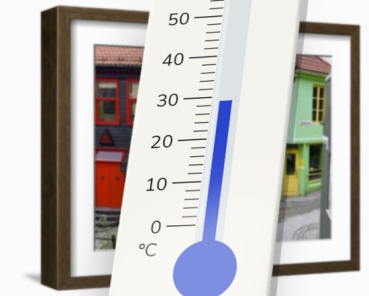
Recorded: 29,°C
